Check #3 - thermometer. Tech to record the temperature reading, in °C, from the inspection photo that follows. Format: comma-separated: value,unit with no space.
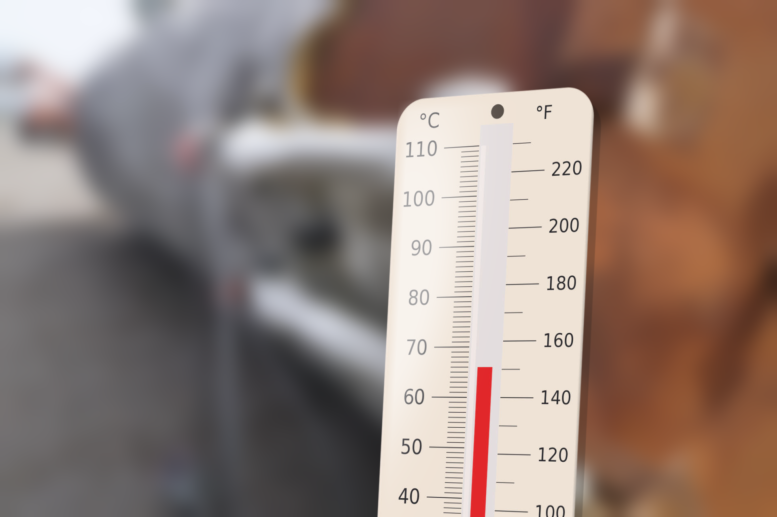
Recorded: 66,°C
